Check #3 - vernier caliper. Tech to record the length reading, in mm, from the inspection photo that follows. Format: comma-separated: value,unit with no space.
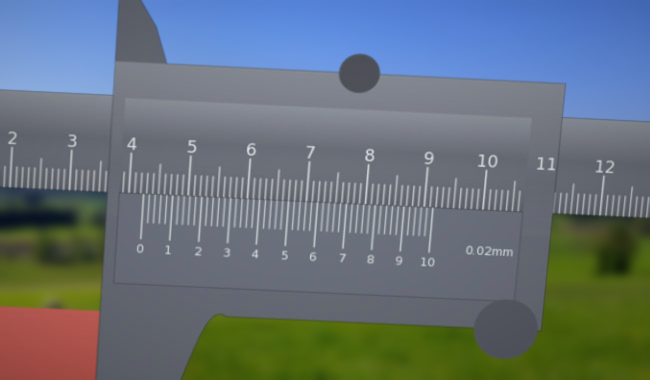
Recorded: 42.5,mm
